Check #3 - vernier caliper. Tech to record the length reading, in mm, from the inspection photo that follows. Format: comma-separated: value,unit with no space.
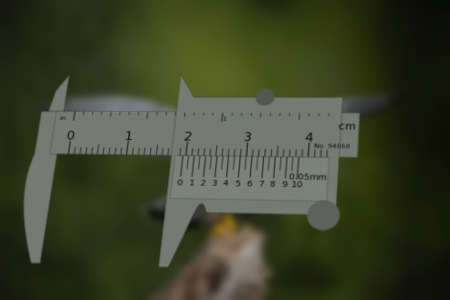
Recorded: 19.5,mm
